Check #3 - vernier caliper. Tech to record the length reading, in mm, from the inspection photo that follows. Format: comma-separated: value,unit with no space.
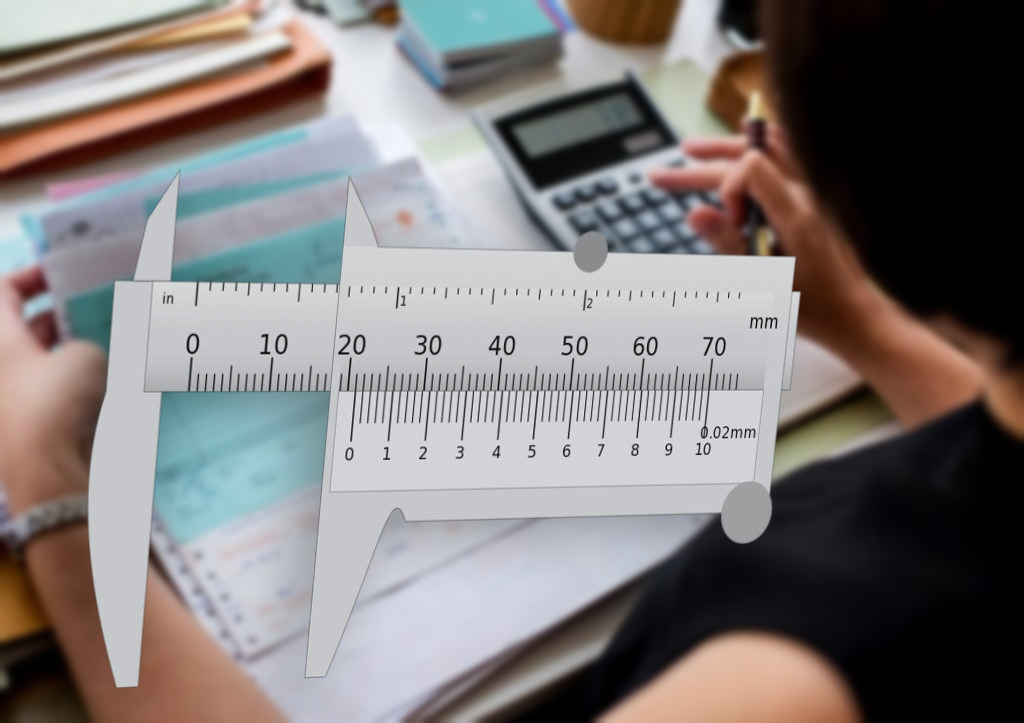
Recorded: 21.0,mm
